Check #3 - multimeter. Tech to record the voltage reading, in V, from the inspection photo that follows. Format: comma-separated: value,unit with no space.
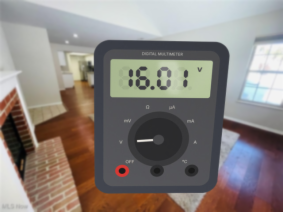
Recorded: 16.01,V
